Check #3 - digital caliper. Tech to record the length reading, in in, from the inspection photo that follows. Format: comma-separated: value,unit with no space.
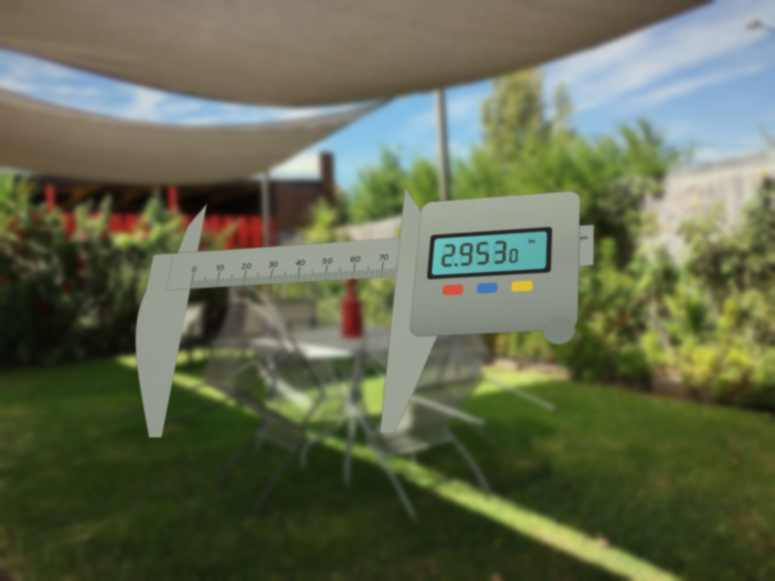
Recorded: 2.9530,in
